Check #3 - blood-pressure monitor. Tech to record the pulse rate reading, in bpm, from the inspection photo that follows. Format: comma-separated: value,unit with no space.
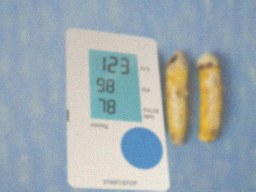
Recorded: 78,bpm
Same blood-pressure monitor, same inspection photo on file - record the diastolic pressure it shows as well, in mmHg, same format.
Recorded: 98,mmHg
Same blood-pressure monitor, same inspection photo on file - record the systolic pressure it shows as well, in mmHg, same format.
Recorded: 123,mmHg
